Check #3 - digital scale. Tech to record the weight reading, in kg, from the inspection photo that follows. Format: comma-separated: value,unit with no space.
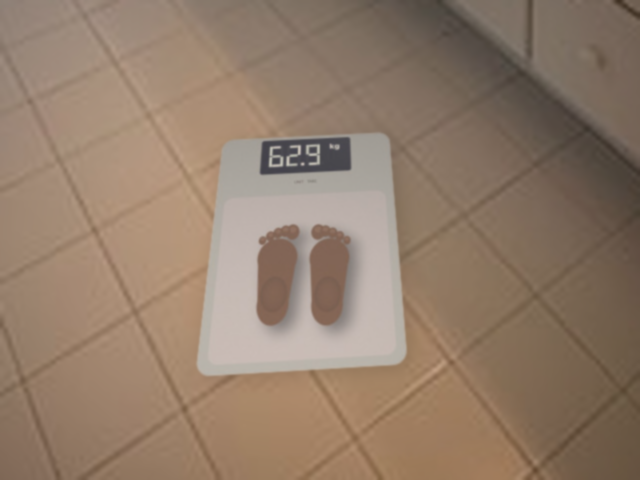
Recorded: 62.9,kg
